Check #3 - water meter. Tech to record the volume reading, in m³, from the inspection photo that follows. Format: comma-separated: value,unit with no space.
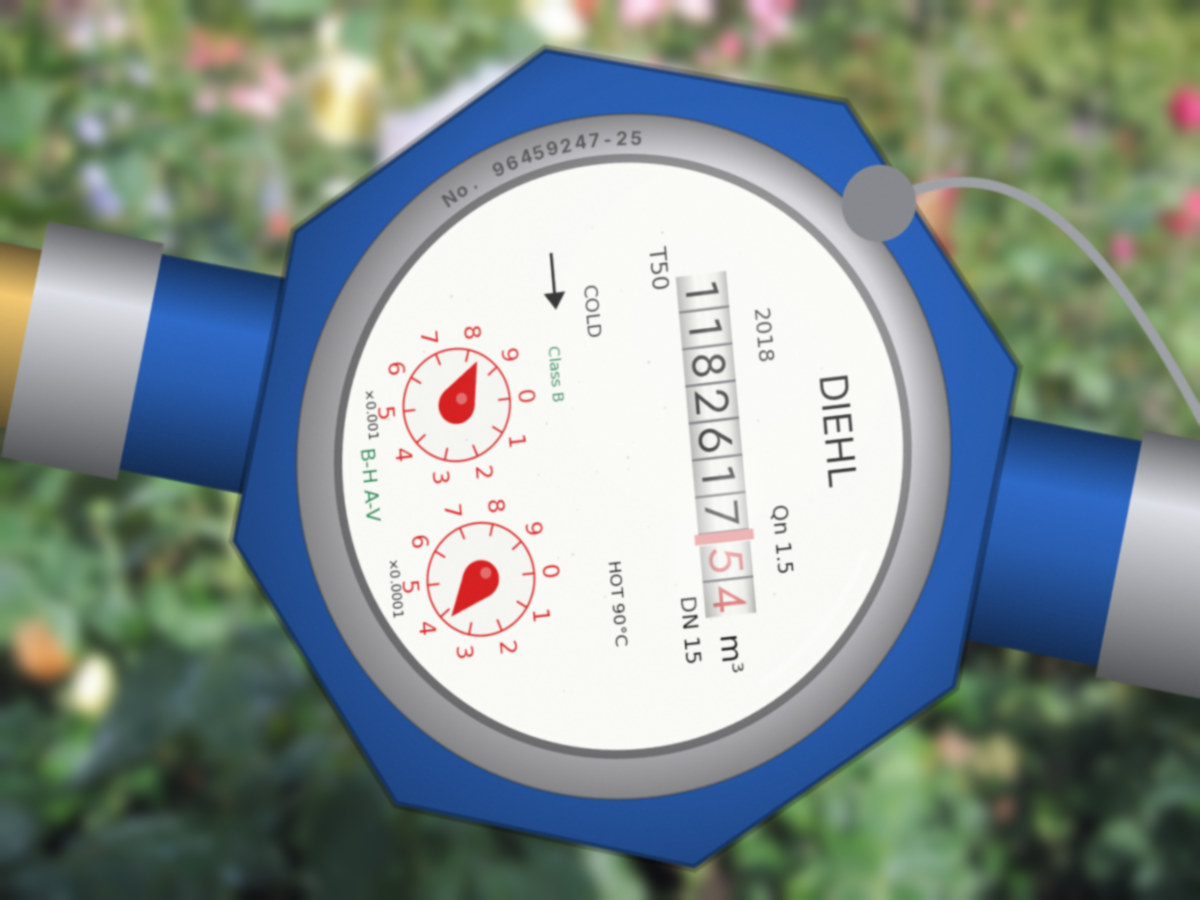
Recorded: 1182617.5483,m³
